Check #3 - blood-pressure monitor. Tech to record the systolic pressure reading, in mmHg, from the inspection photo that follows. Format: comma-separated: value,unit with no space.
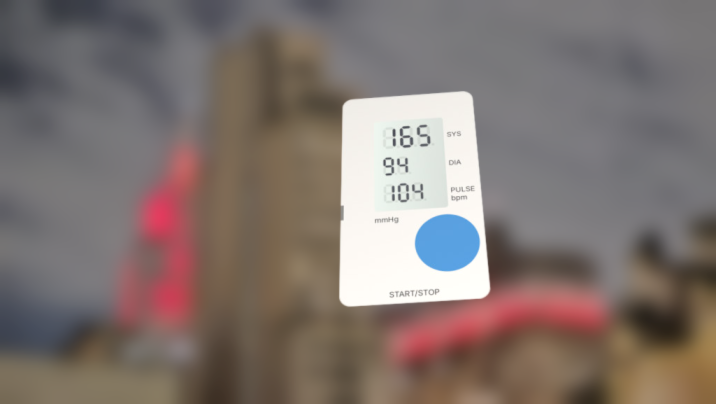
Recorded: 165,mmHg
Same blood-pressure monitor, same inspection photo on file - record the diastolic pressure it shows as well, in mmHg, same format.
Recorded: 94,mmHg
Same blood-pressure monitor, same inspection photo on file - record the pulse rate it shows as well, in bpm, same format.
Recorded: 104,bpm
